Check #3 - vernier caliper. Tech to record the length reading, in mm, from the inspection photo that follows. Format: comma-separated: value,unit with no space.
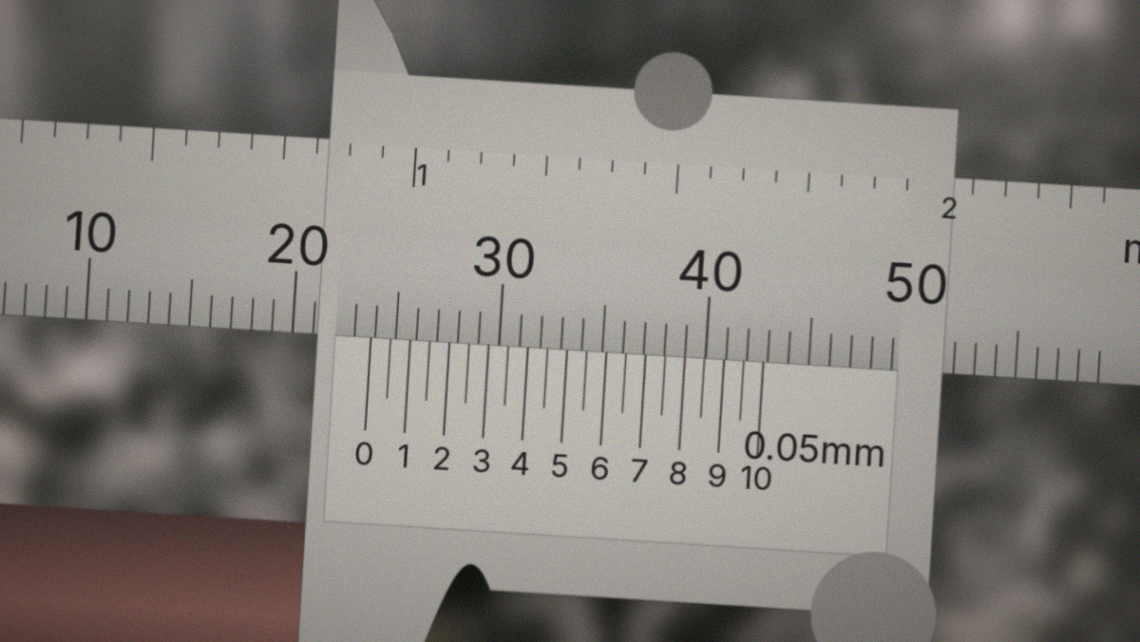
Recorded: 23.8,mm
